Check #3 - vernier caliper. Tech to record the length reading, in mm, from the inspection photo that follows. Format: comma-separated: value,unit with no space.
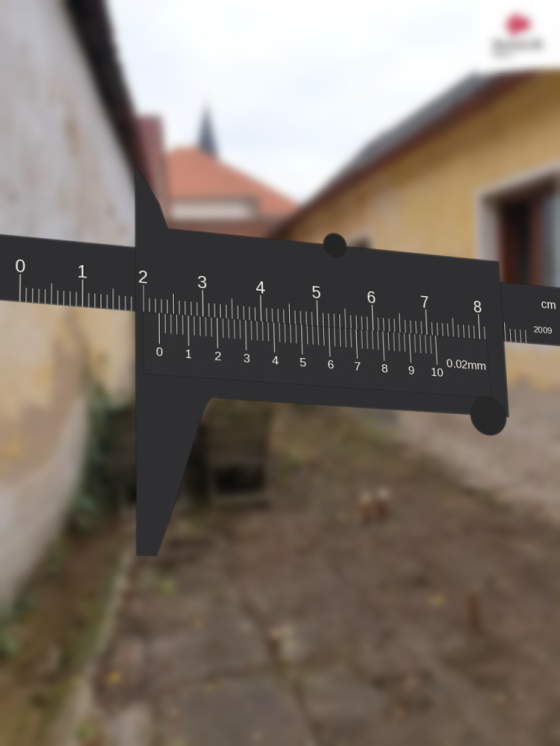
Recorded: 22.6,mm
